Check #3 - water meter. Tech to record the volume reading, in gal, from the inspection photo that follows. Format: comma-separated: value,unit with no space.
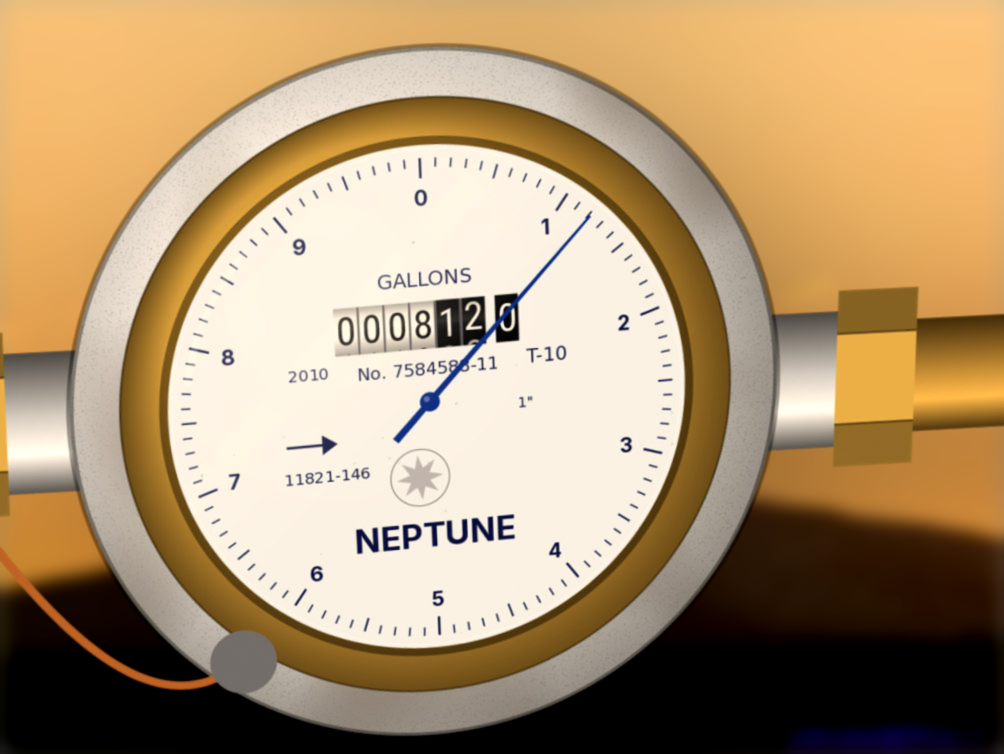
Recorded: 8121.2,gal
